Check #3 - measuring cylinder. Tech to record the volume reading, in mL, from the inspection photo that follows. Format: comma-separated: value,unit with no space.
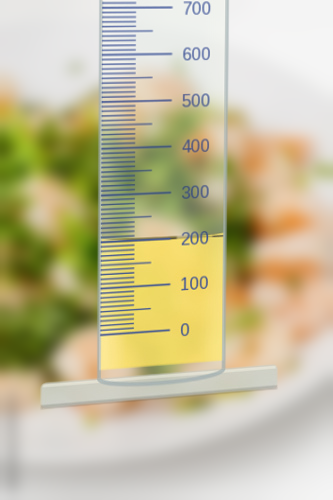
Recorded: 200,mL
